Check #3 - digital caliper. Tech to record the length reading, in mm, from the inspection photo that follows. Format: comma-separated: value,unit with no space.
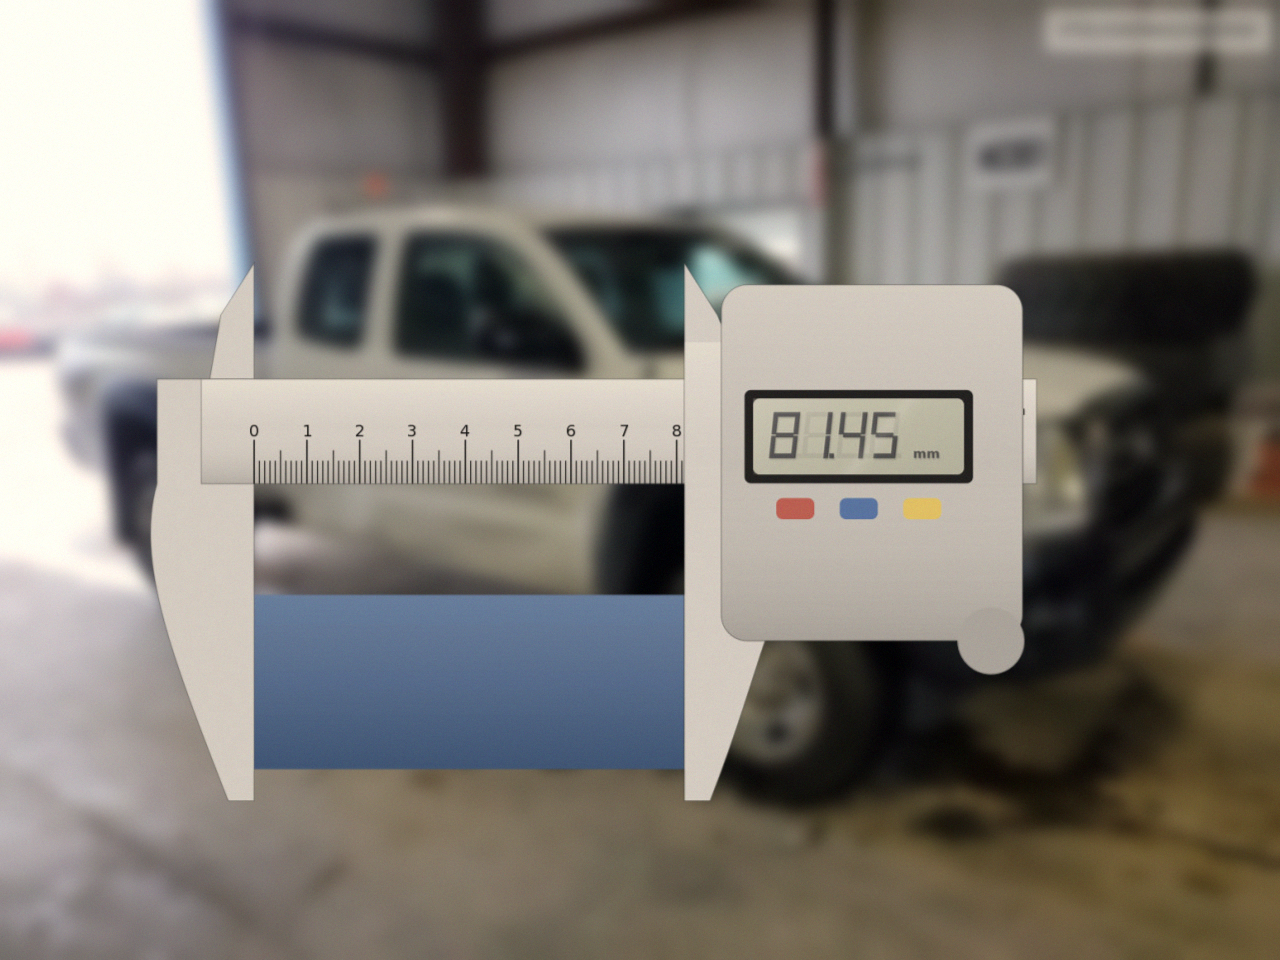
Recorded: 81.45,mm
